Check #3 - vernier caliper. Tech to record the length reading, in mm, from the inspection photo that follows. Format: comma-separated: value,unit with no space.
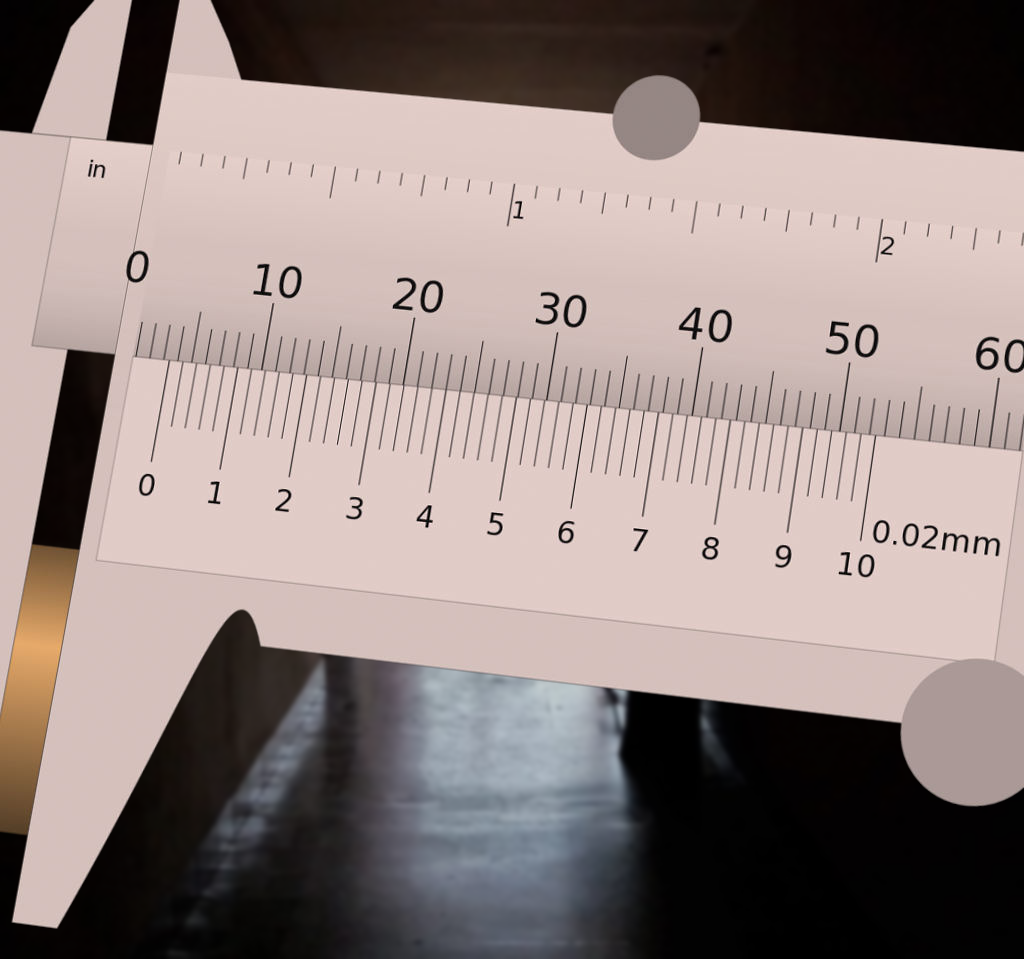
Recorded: 3.4,mm
